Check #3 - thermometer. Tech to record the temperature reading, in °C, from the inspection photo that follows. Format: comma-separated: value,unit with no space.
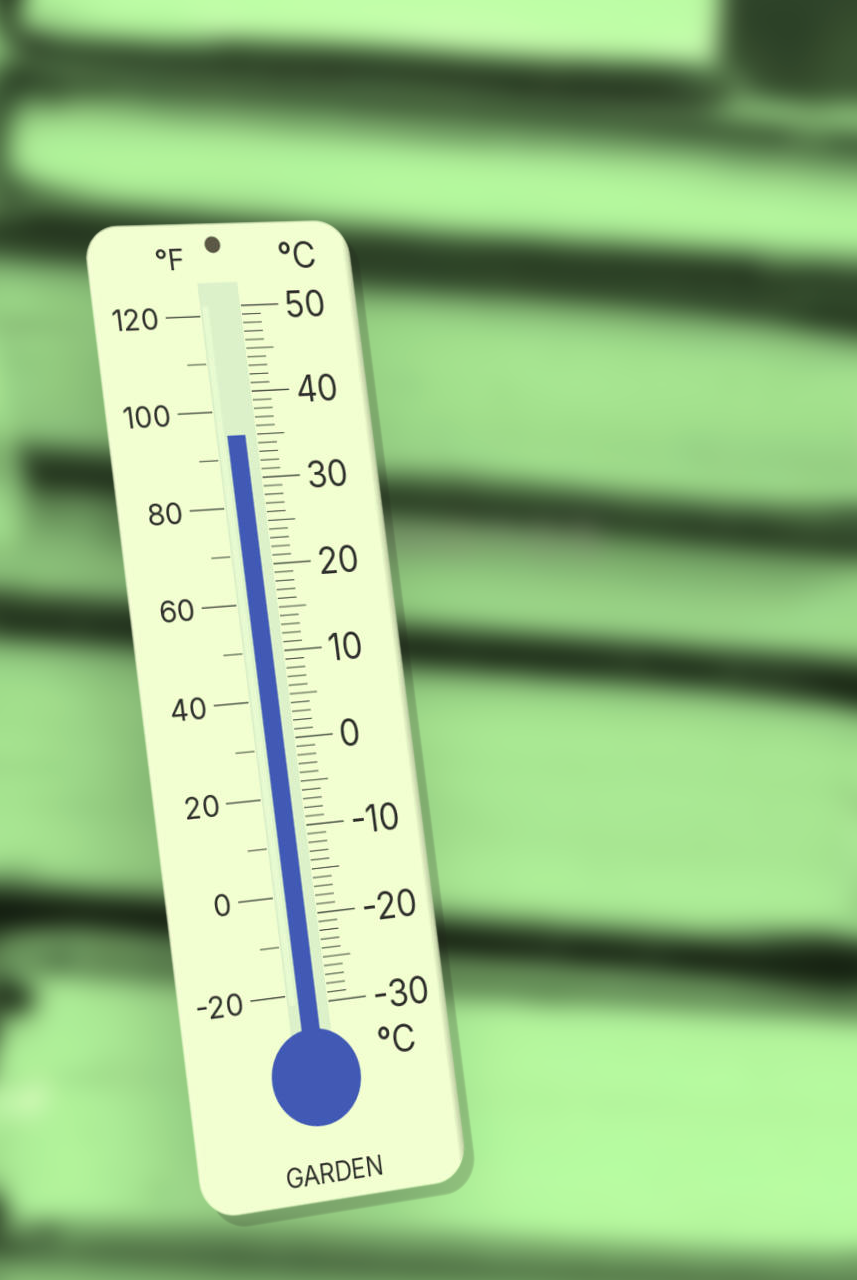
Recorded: 35,°C
